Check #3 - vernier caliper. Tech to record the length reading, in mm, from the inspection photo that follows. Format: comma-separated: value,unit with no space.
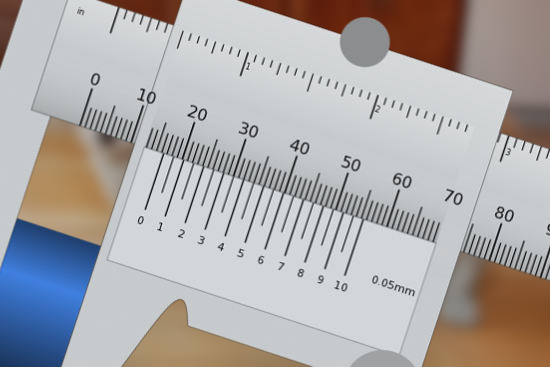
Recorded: 16.4,mm
